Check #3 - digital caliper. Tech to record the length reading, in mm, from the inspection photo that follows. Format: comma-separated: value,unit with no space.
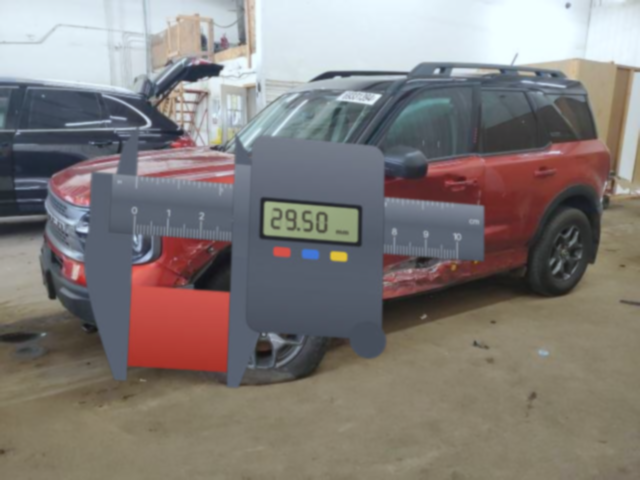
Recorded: 29.50,mm
